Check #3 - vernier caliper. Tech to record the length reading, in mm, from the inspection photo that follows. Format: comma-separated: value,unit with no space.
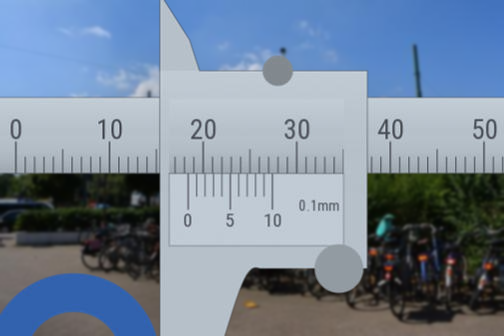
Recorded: 18.4,mm
